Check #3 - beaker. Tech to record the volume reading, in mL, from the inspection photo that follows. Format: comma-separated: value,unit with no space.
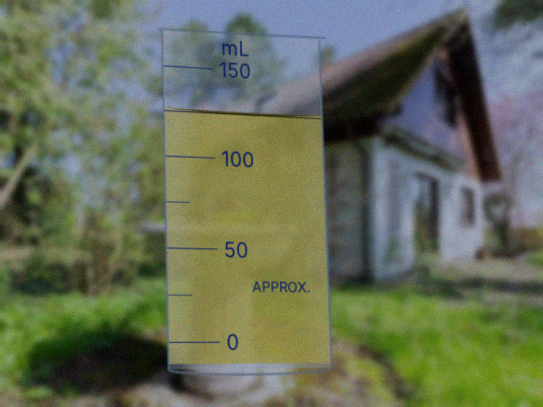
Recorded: 125,mL
